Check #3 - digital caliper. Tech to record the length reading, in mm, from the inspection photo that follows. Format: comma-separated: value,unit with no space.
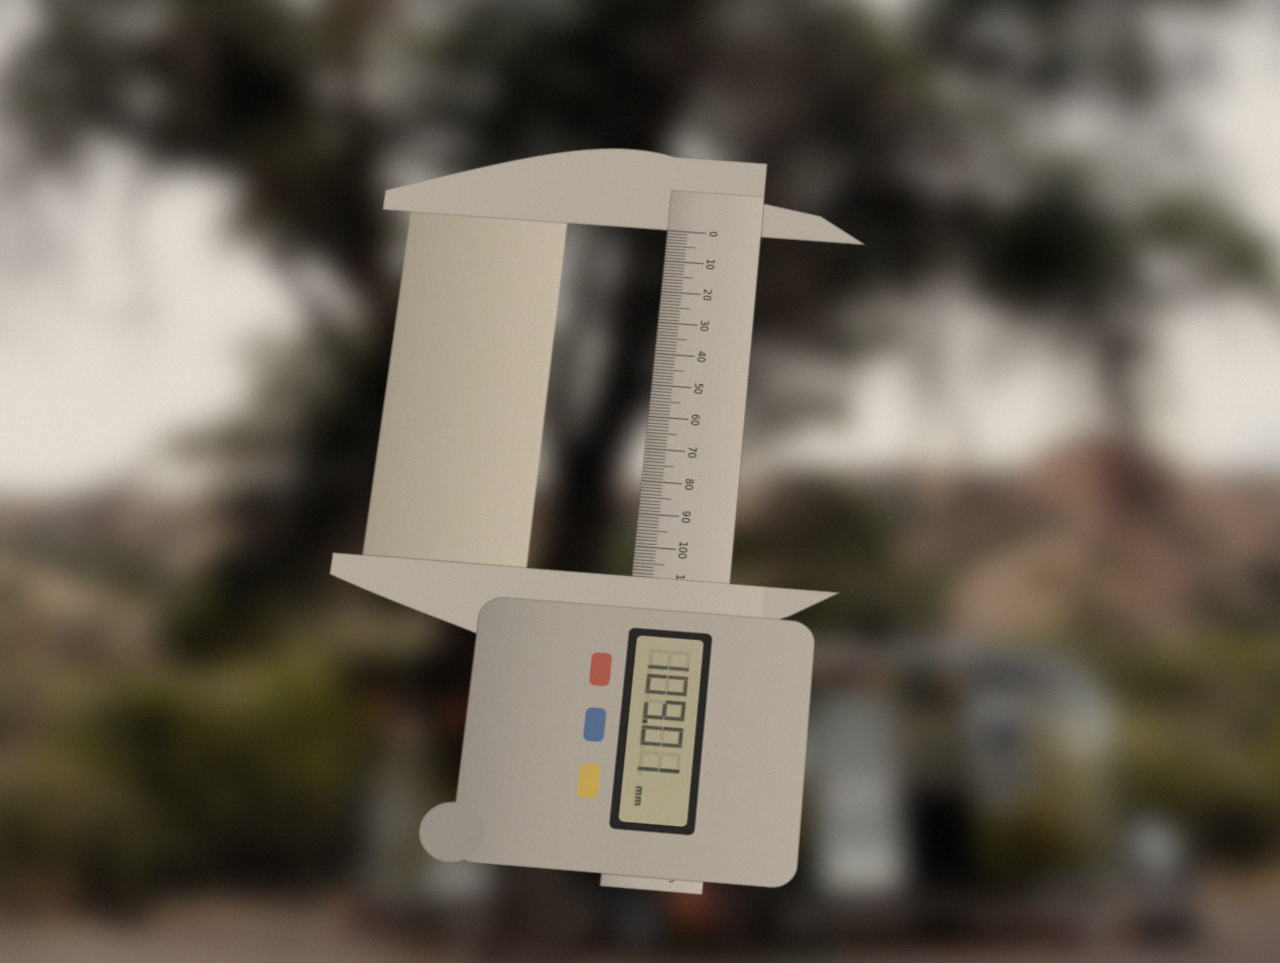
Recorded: 109.01,mm
